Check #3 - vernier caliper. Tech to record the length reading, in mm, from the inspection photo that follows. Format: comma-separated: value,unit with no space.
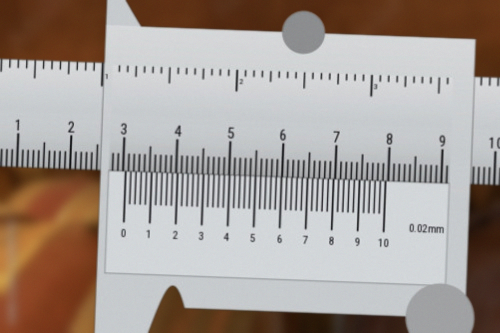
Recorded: 30.5,mm
